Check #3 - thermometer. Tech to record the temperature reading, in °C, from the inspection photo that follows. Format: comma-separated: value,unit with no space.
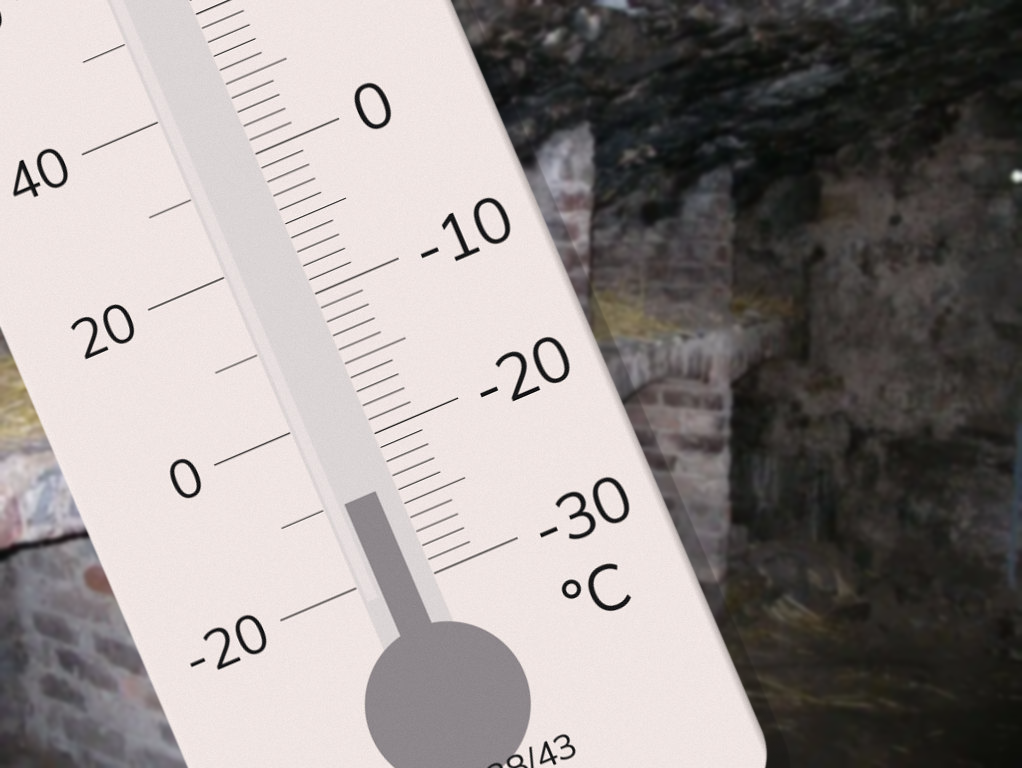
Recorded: -23.5,°C
